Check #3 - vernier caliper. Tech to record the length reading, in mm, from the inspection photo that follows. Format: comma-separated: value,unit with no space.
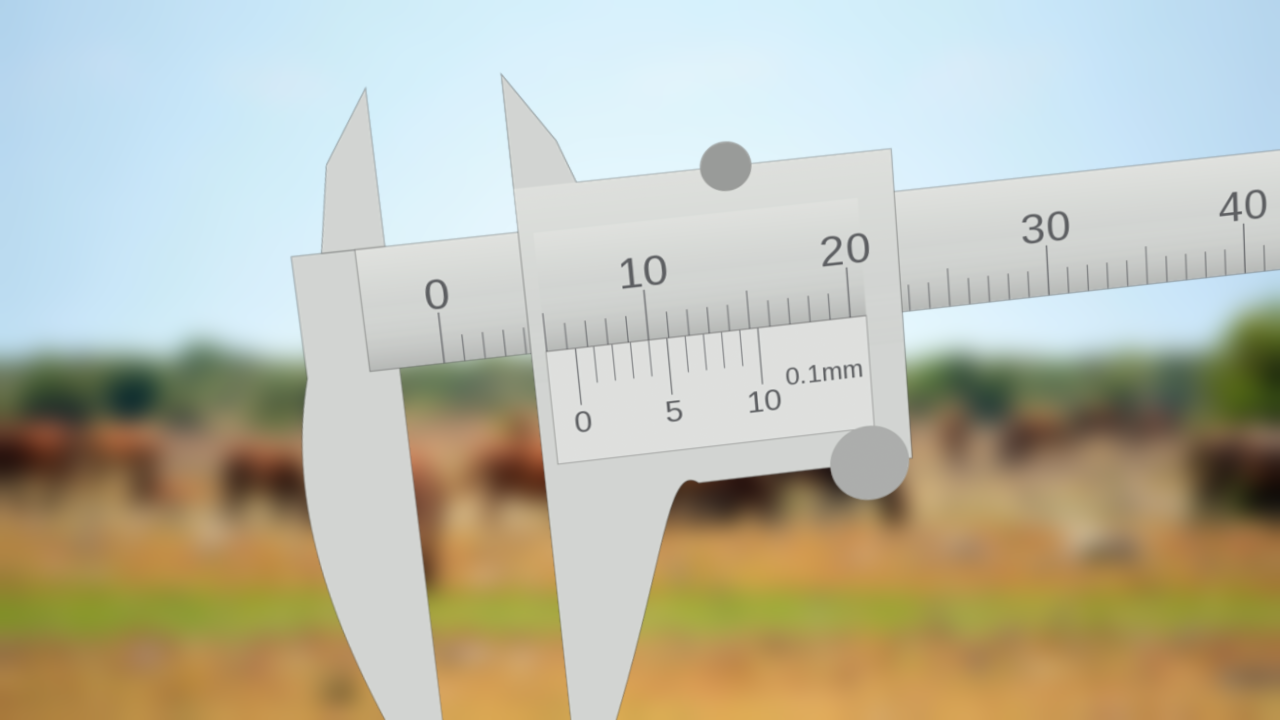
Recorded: 6.4,mm
